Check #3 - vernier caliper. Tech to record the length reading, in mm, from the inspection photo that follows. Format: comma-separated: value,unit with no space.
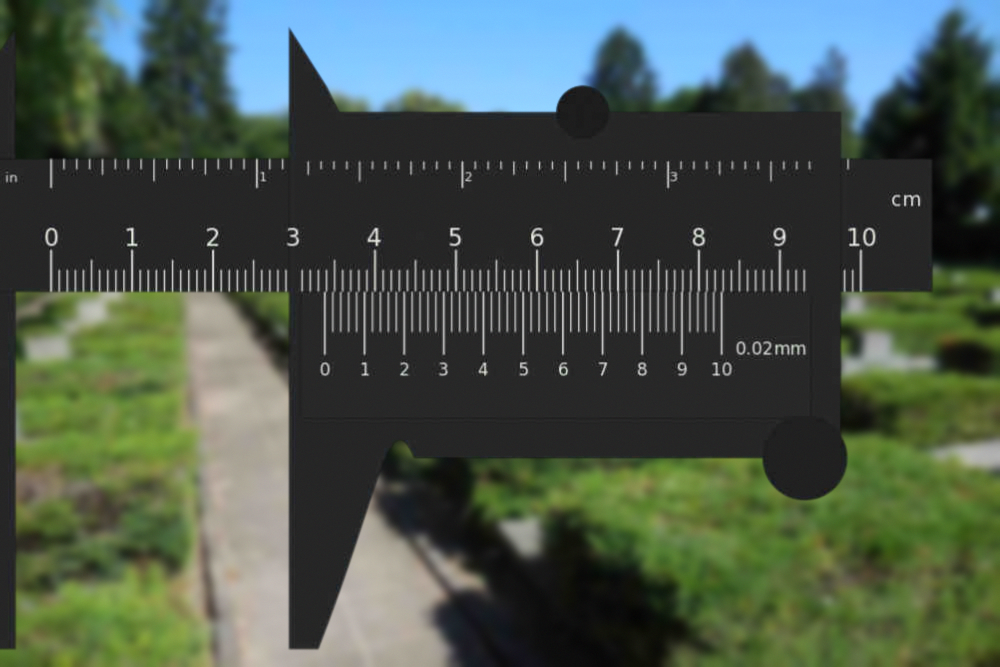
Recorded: 33.8,mm
